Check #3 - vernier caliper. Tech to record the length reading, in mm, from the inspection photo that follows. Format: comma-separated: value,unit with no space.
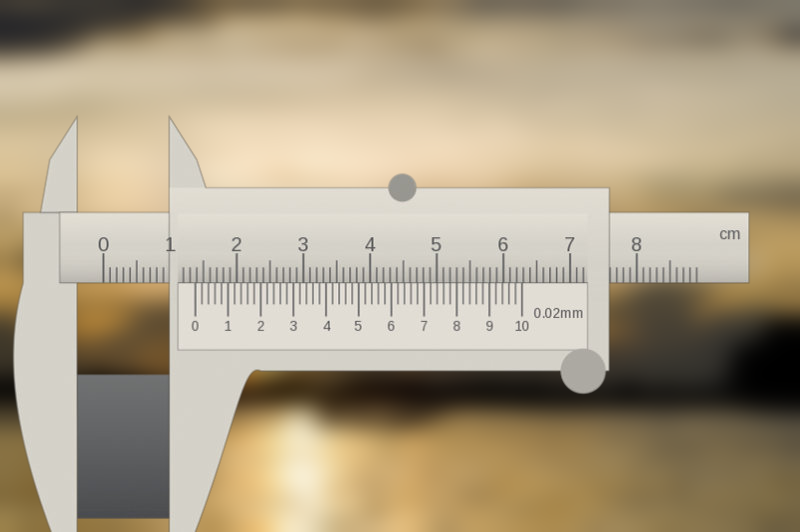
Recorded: 13.8,mm
